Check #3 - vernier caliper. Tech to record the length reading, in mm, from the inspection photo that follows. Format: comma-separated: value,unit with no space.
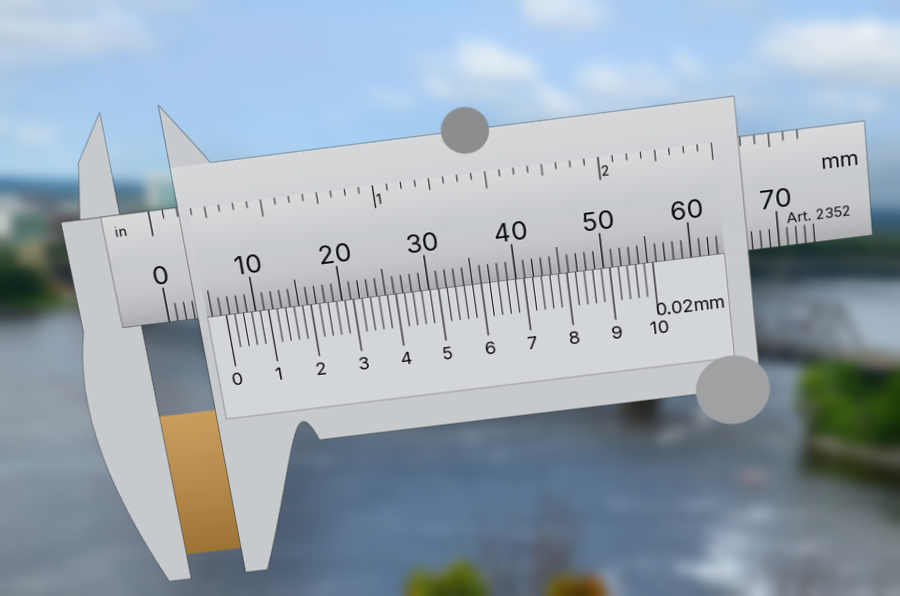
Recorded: 6.6,mm
